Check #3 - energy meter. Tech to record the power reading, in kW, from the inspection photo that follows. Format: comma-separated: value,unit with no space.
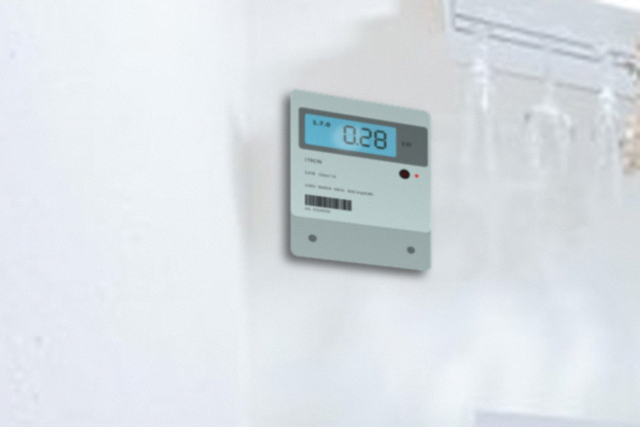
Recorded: 0.28,kW
